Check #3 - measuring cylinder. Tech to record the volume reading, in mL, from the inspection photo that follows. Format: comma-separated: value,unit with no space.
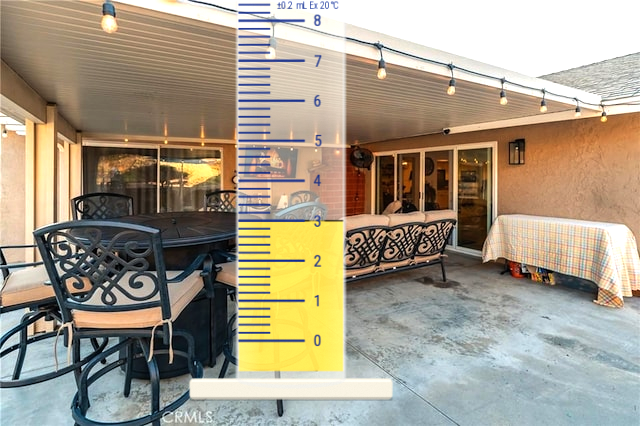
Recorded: 3,mL
